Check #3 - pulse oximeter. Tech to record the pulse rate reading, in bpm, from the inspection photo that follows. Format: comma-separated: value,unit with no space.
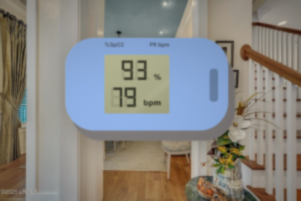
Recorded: 79,bpm
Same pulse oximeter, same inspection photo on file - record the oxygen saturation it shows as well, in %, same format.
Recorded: 93,%
